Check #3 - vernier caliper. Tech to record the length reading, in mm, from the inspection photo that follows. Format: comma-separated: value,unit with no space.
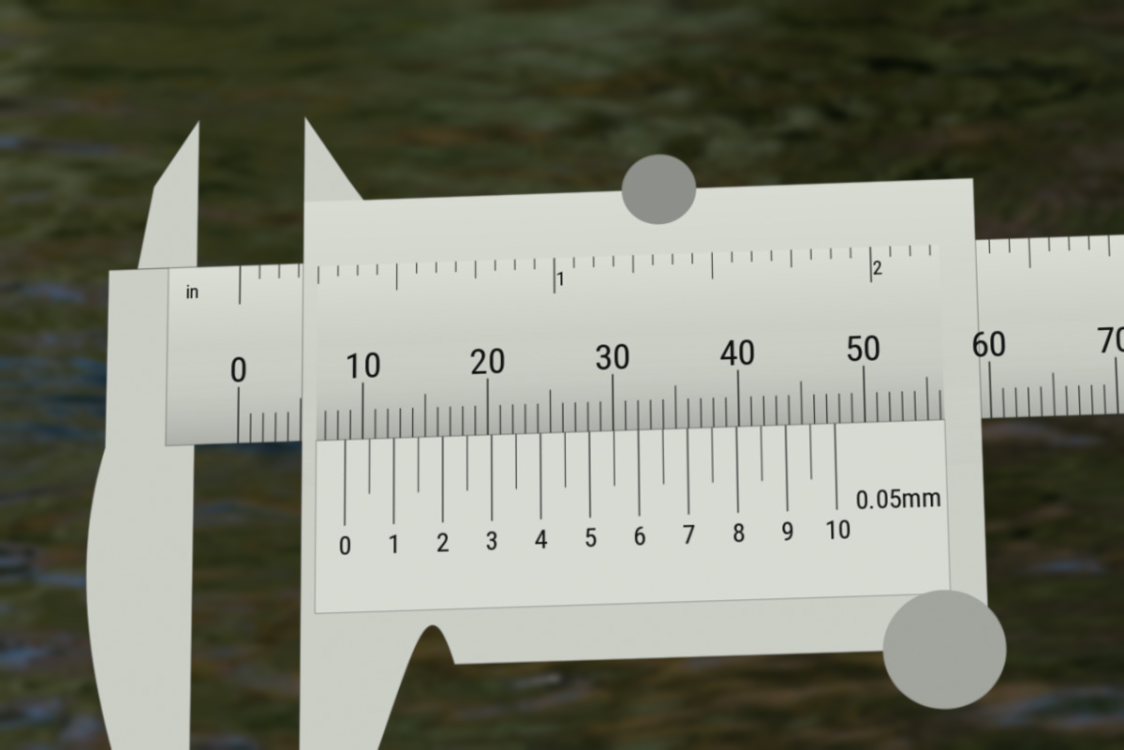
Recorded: 8.6,mm
